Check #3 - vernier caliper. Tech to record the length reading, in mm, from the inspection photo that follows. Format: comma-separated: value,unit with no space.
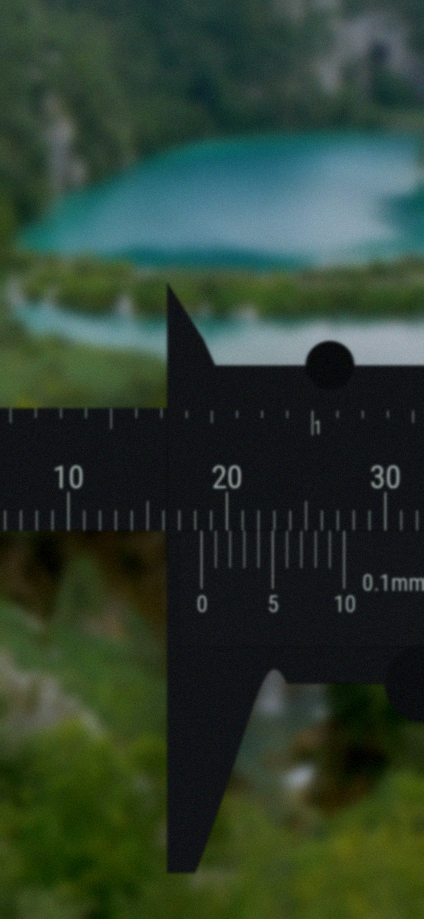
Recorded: 18.4,mm
